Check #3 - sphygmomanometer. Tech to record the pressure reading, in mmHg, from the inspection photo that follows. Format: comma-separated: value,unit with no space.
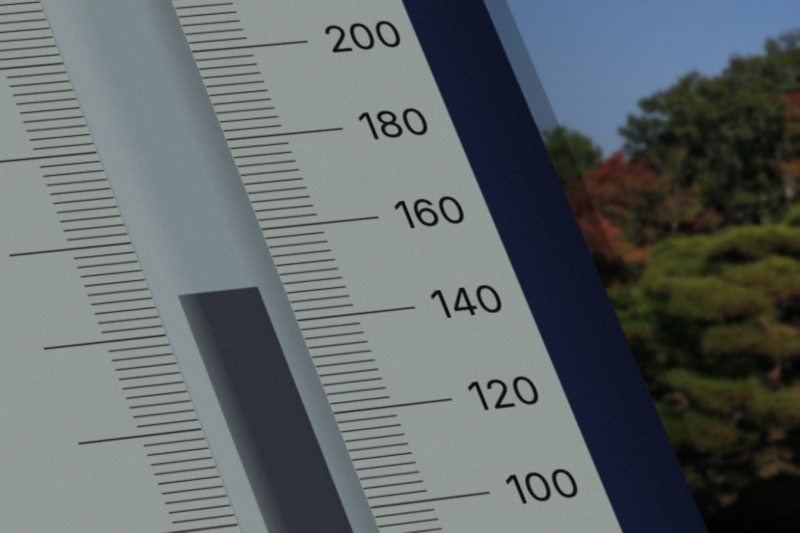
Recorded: 148,mmHg
